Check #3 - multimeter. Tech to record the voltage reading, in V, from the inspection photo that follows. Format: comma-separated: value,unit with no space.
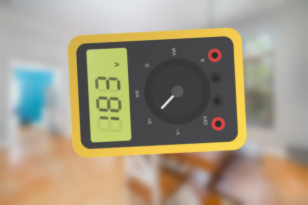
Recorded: 183,V
